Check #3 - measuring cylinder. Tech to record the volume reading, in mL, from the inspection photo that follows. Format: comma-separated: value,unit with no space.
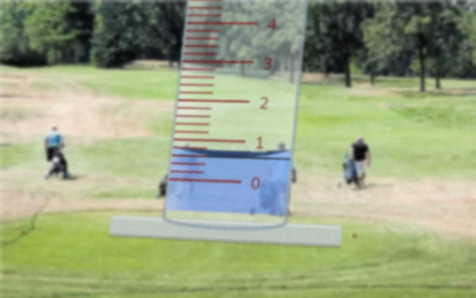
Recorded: 0.6,mL
